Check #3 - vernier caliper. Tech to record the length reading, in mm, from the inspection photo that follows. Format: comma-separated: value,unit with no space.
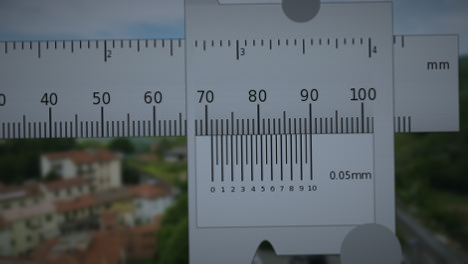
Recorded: 71.0,mm
